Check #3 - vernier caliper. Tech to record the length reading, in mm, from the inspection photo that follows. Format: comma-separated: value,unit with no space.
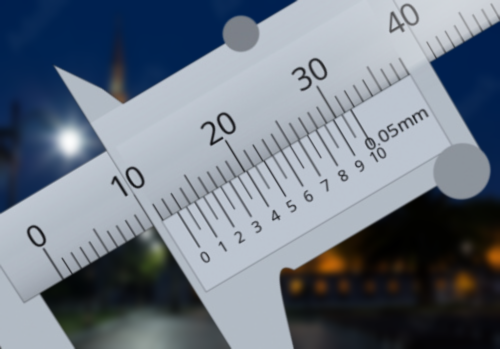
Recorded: 12.6,mm
